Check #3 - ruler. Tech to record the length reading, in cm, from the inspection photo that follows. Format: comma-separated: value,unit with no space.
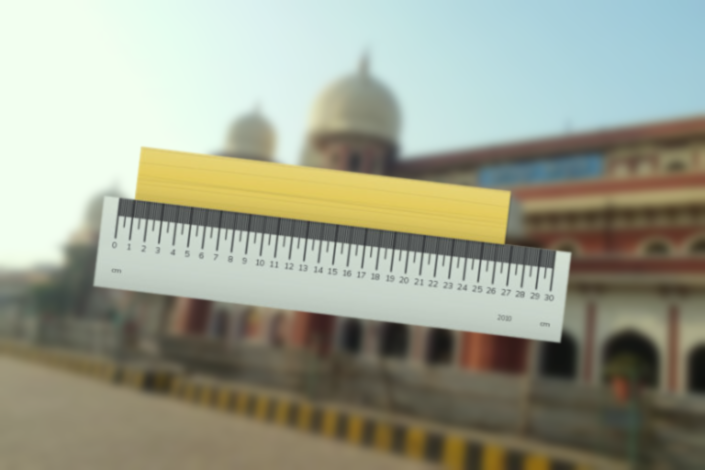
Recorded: 25.5,cm
